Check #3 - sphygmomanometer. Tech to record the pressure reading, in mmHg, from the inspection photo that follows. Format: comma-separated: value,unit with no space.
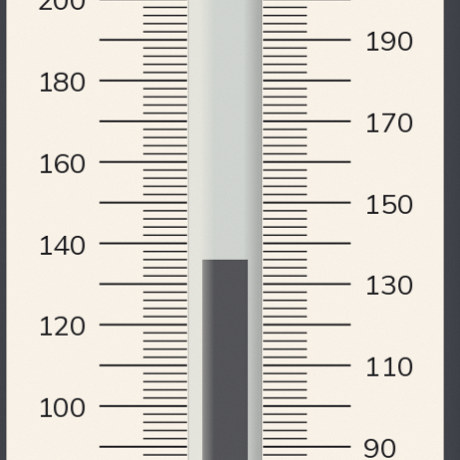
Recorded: 136,mmHg
